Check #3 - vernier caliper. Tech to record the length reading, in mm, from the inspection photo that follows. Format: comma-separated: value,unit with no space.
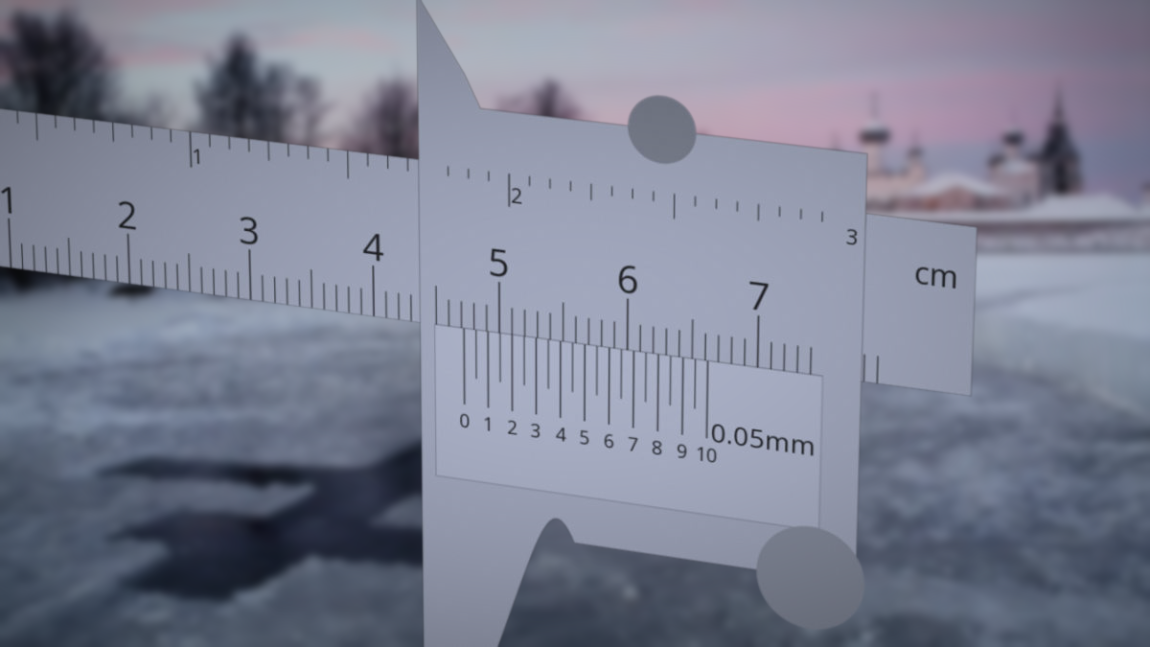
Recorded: 47.2,mm
